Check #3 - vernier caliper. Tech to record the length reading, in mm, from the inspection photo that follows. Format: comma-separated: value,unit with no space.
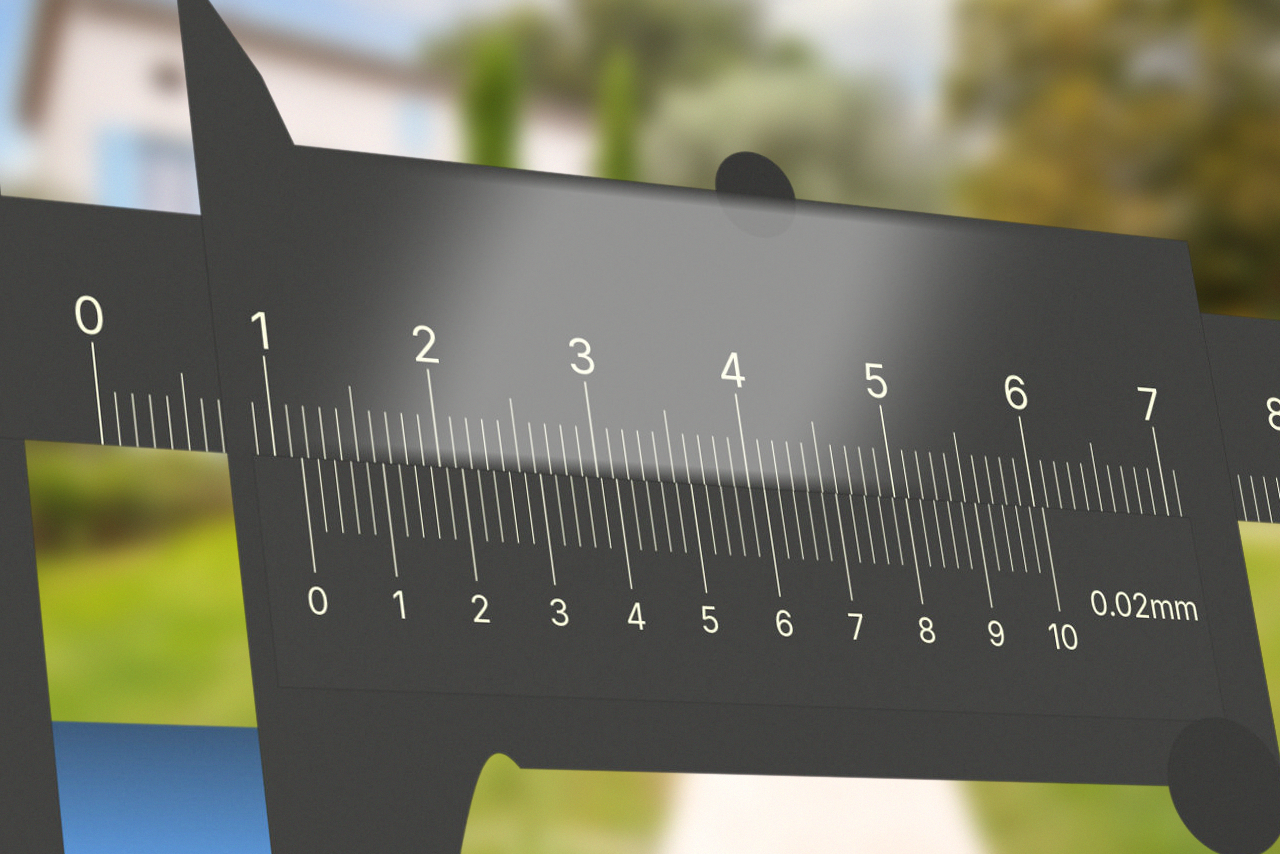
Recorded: 11.6,mm
